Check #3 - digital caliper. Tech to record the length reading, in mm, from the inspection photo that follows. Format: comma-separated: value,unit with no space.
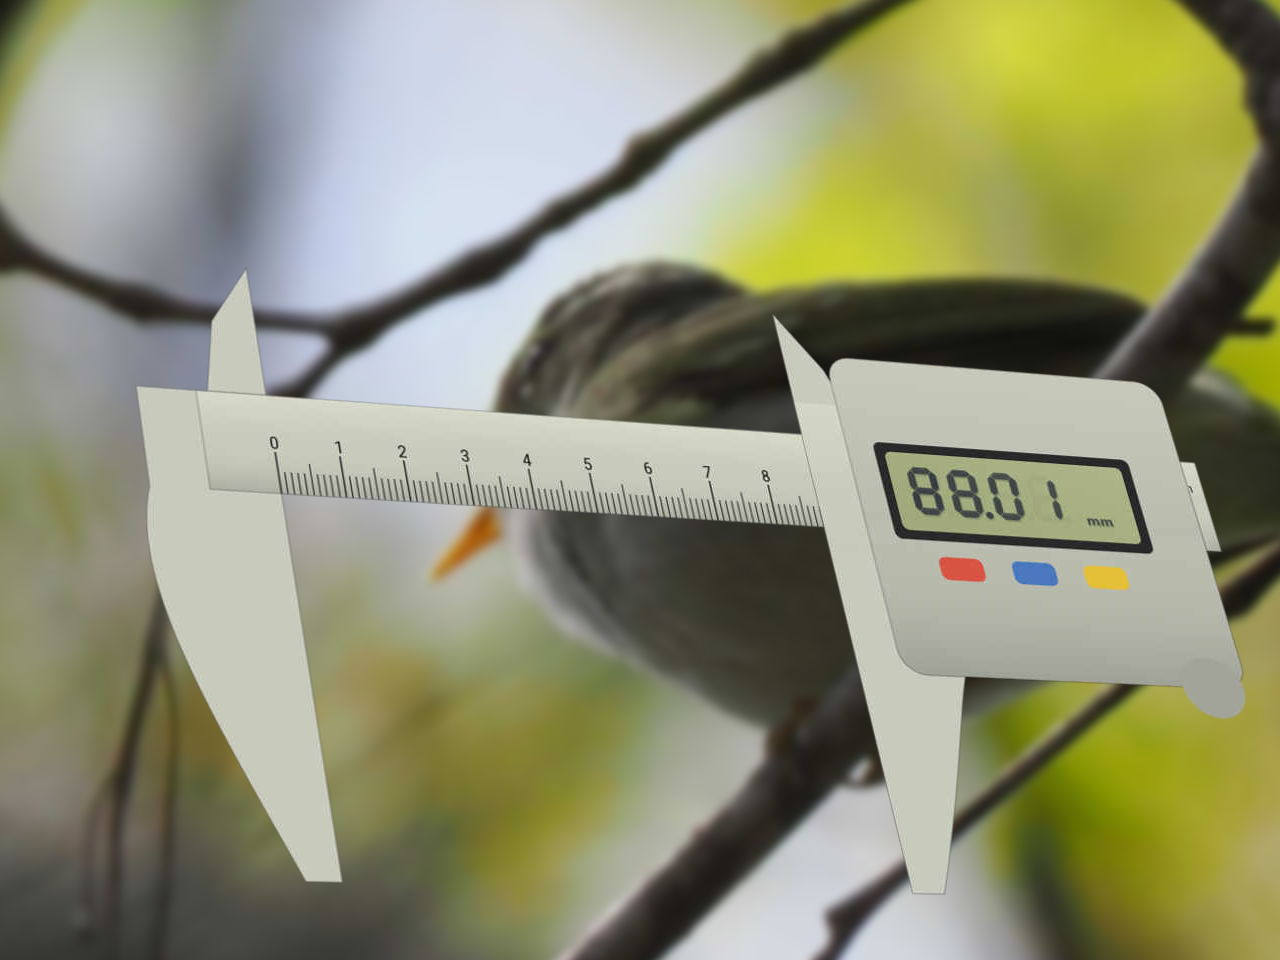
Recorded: 88.01,mm
